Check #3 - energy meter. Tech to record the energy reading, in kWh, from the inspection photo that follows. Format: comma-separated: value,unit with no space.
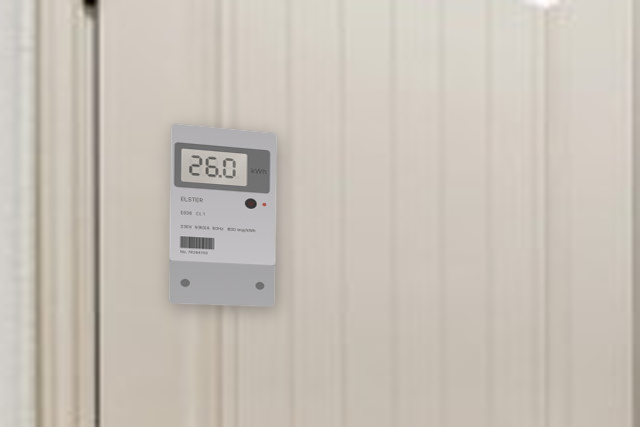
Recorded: 26.0,kWh
